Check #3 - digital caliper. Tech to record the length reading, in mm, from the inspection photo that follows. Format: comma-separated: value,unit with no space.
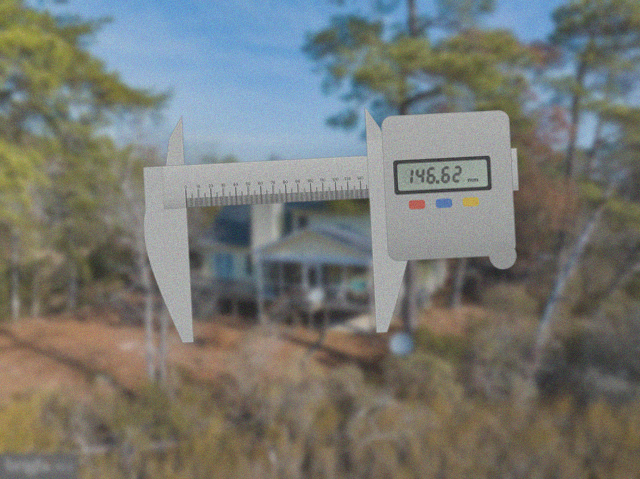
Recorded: 146.62,mm
